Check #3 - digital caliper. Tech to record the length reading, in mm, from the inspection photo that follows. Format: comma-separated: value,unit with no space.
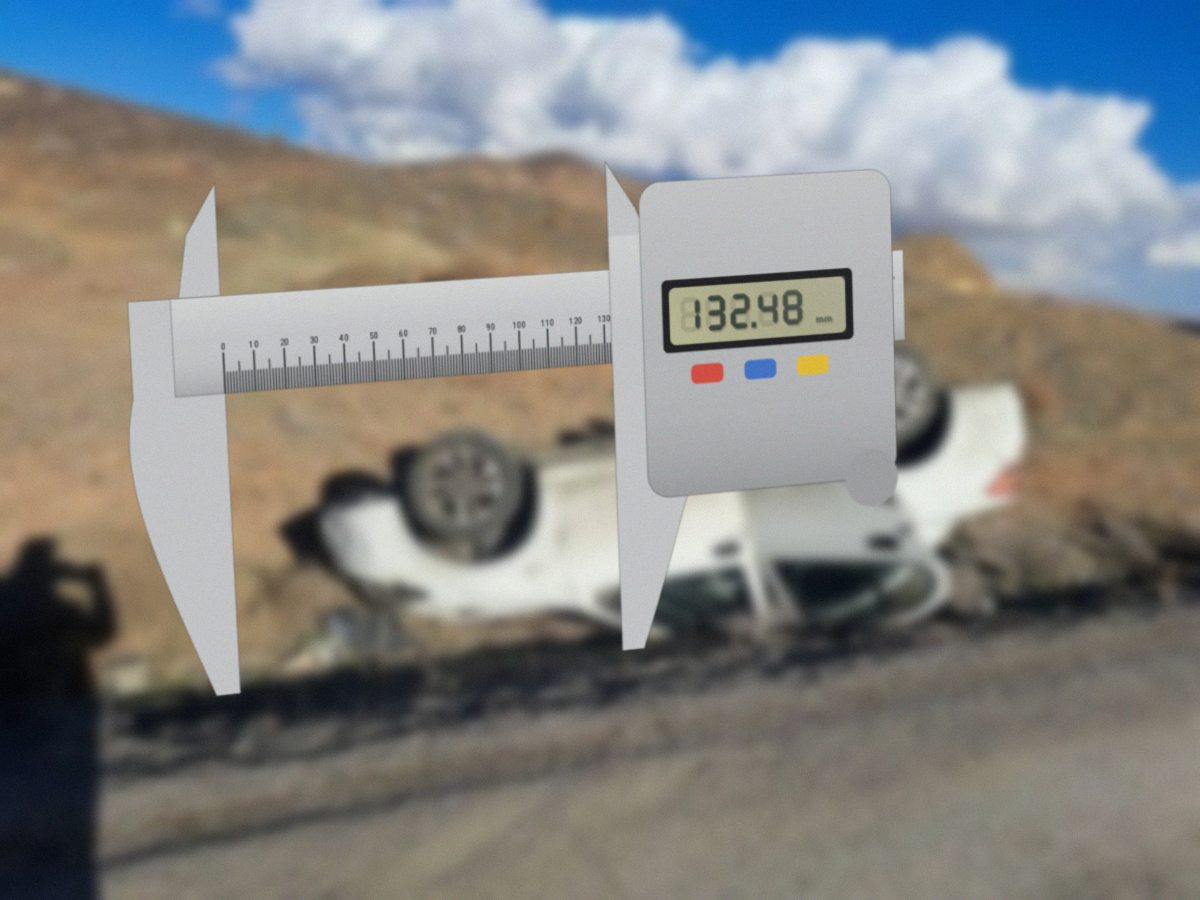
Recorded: 132.48,mm
